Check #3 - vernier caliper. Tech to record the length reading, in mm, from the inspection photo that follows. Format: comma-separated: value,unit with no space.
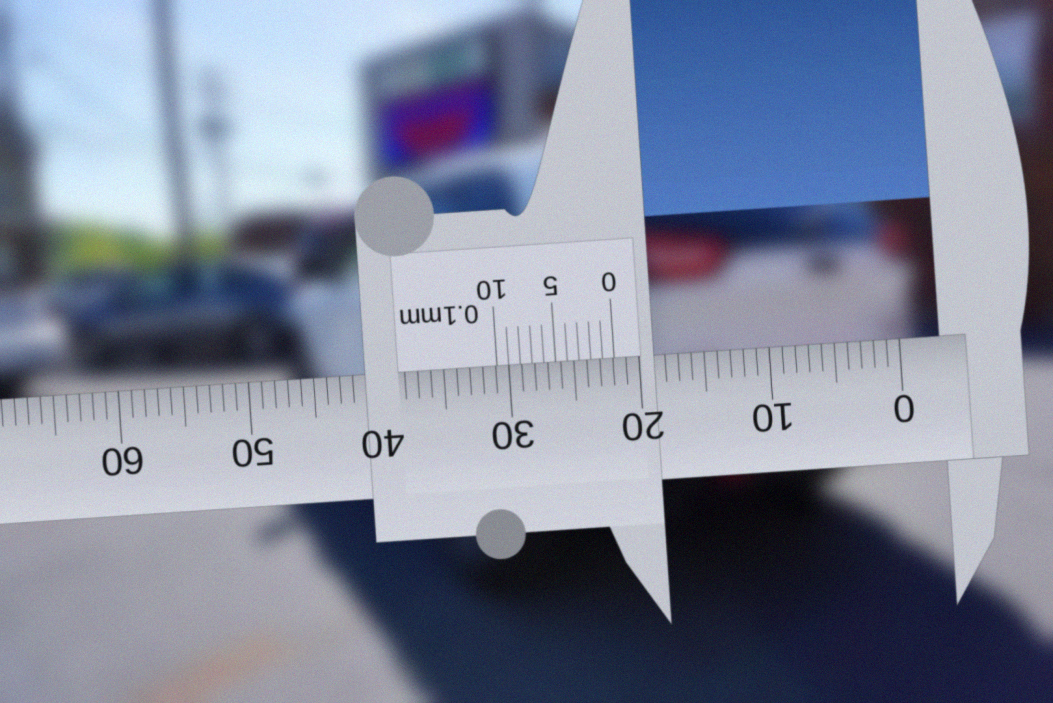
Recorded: 21.9,mm
